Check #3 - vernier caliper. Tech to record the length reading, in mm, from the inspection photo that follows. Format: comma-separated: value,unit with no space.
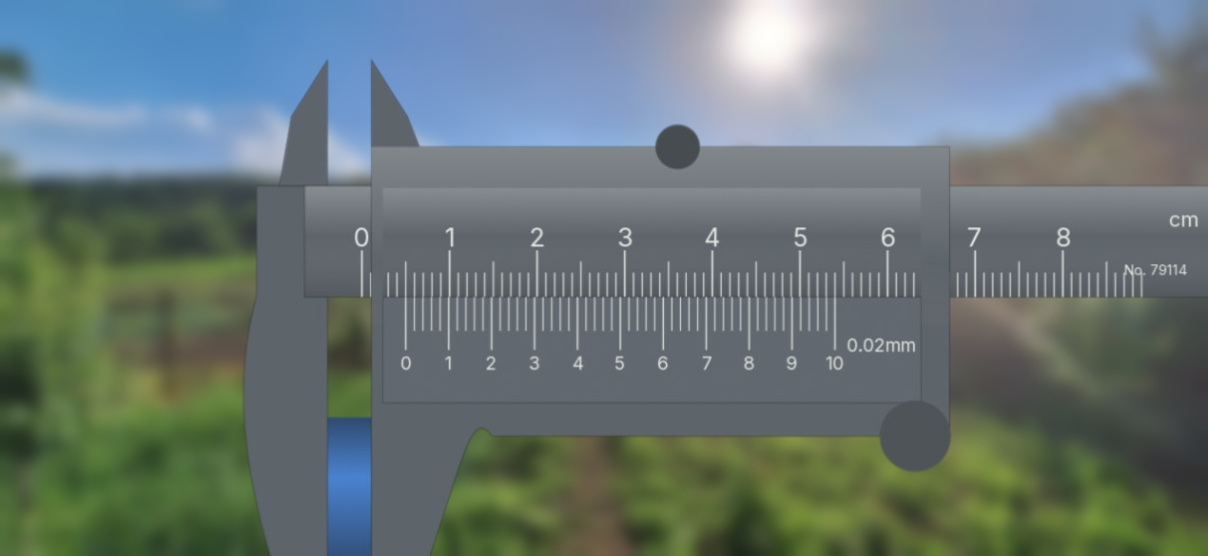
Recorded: 5.0,mm
